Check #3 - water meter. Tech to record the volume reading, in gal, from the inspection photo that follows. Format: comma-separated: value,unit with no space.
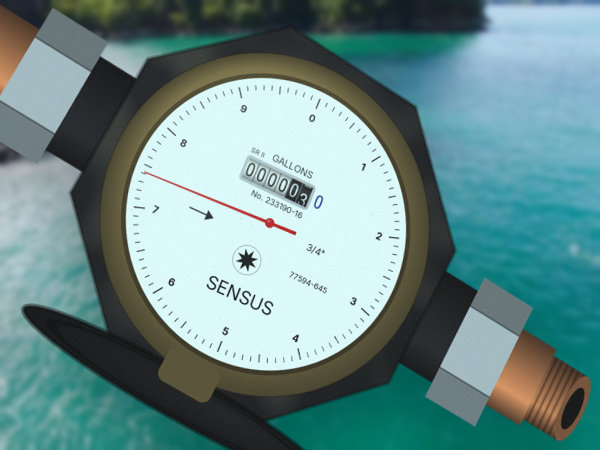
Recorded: 27.4,gal
